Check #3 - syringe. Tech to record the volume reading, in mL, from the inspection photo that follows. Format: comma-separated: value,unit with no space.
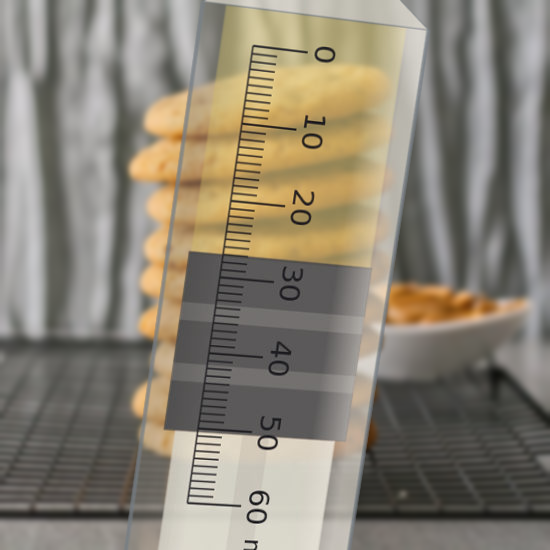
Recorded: 27,mL
